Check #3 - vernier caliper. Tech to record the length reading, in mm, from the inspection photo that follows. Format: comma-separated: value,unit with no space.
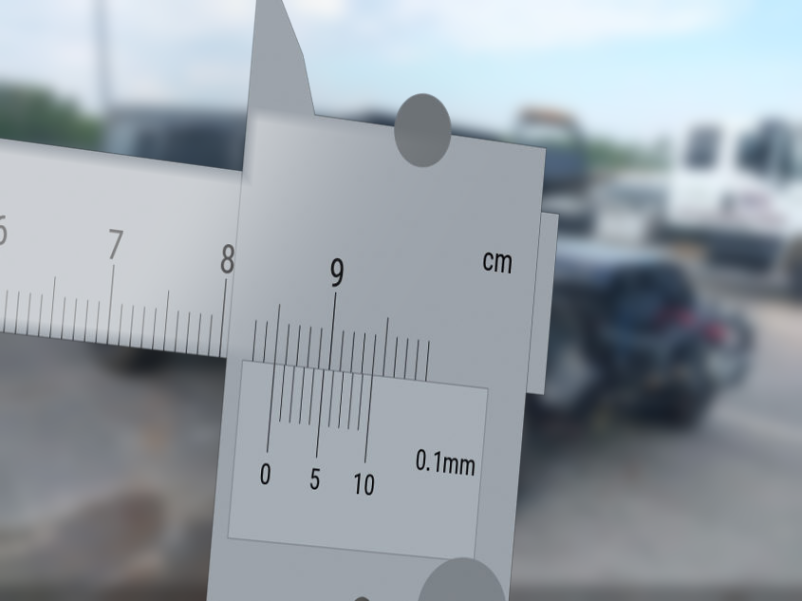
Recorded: 85.0,mm
